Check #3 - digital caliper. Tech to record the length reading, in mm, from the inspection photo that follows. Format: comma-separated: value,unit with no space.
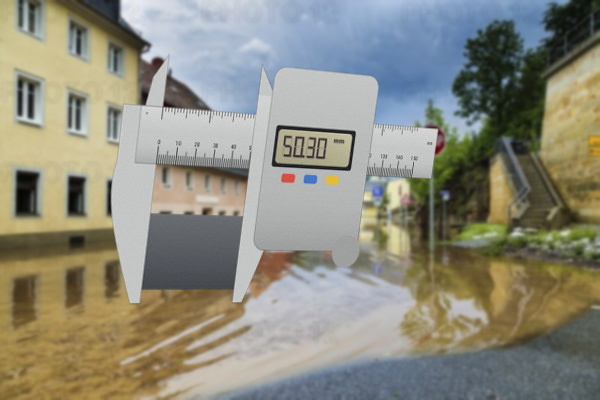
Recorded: 50.30,mm
